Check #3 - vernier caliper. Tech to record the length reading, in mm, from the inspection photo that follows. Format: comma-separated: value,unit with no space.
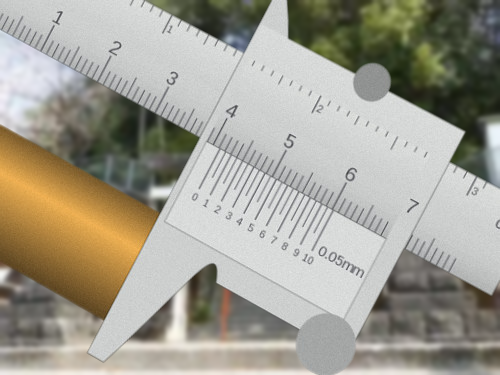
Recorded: 41.2,mm
